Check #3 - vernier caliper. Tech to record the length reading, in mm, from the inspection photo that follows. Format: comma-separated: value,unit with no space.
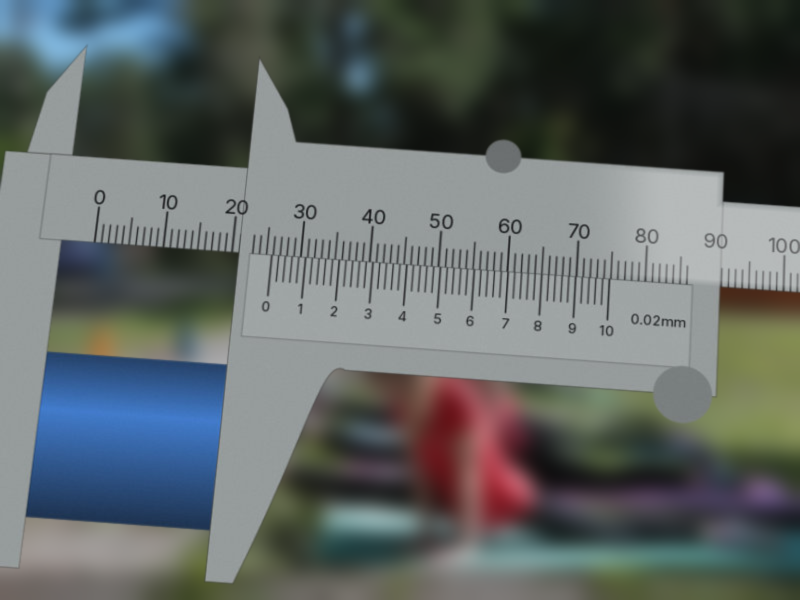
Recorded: 25.8,mm
